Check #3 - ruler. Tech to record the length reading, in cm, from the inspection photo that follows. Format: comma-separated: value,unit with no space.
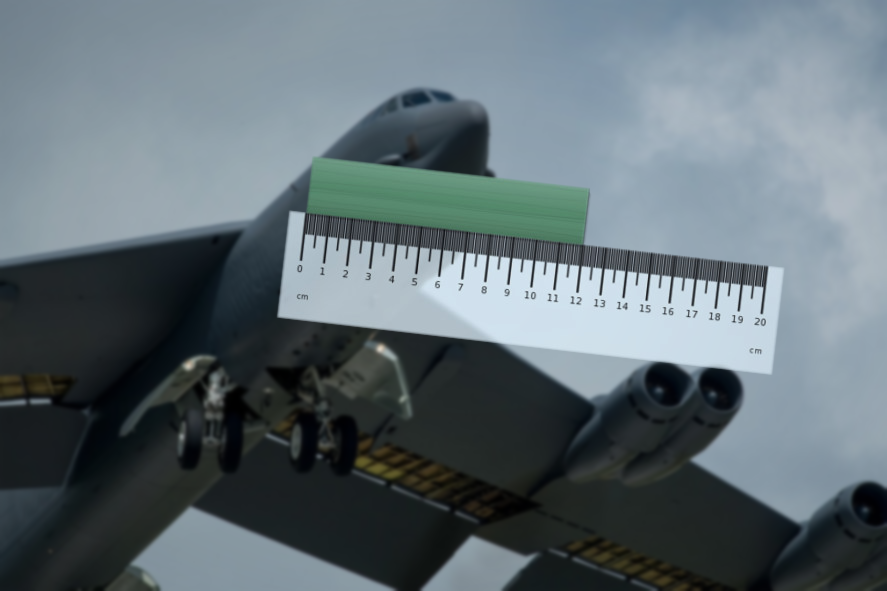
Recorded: 12,cm
